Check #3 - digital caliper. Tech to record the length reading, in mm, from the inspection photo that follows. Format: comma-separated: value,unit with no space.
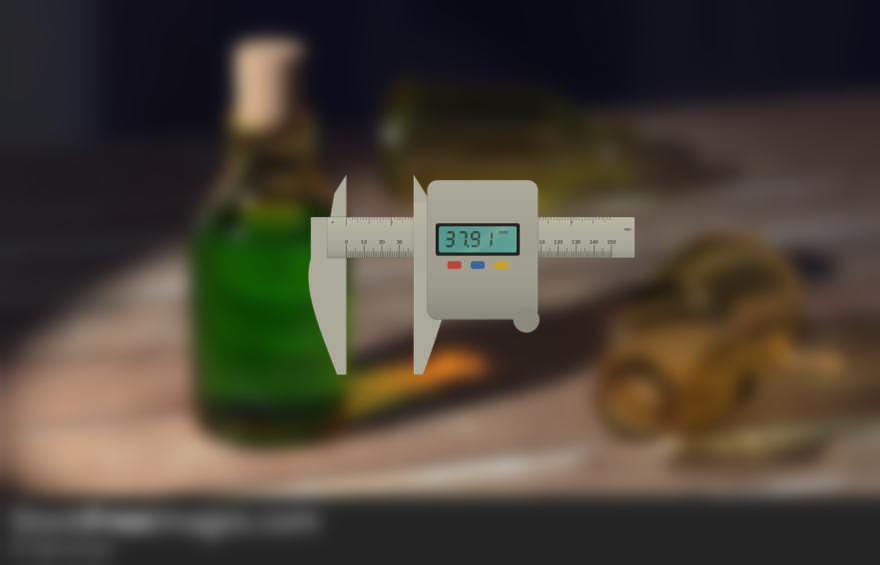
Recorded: 37.91,mm
